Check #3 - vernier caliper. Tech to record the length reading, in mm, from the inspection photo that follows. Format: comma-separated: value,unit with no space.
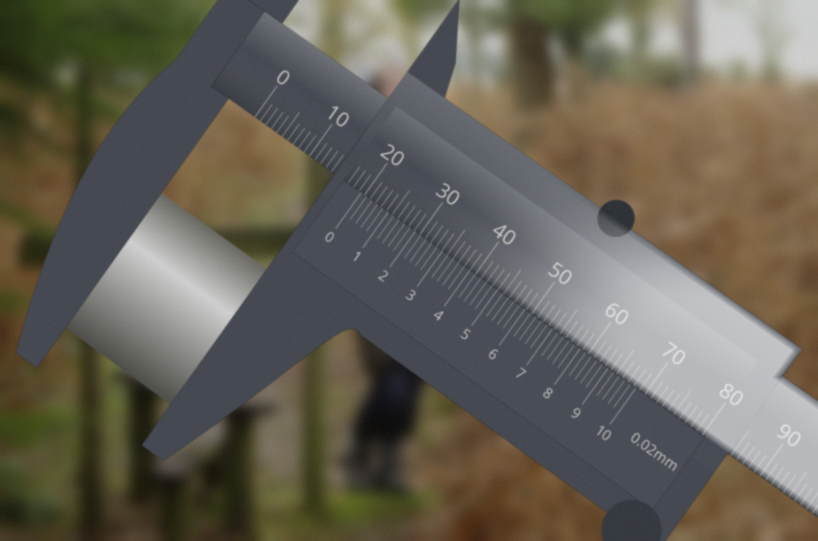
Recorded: 19.4,mm
